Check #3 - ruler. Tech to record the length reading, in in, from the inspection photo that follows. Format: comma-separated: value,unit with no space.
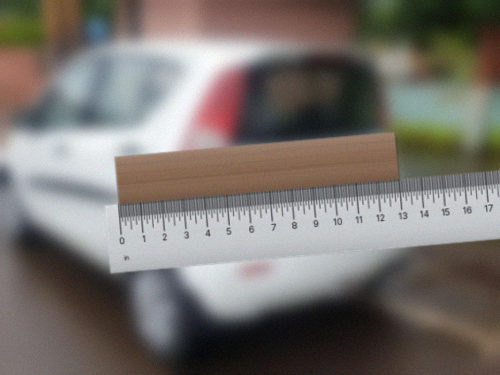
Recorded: 13,in
